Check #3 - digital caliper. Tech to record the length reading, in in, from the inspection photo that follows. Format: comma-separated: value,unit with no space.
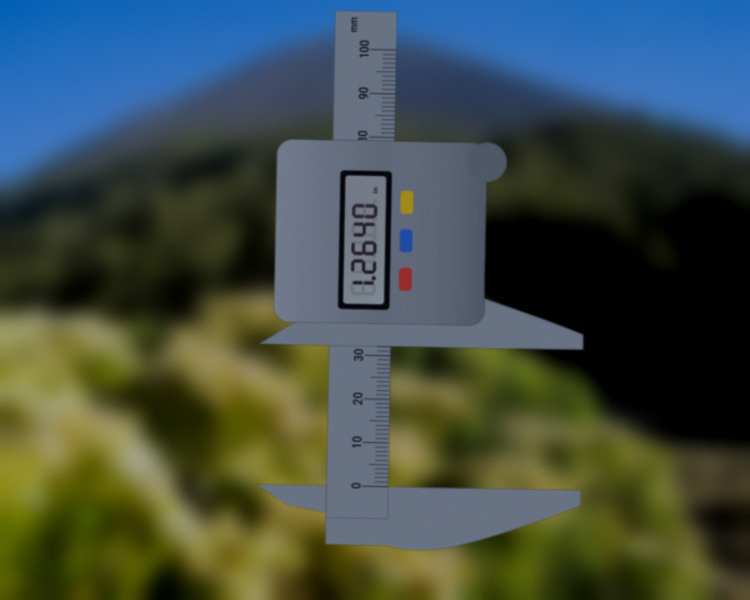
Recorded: 1.2640,in
